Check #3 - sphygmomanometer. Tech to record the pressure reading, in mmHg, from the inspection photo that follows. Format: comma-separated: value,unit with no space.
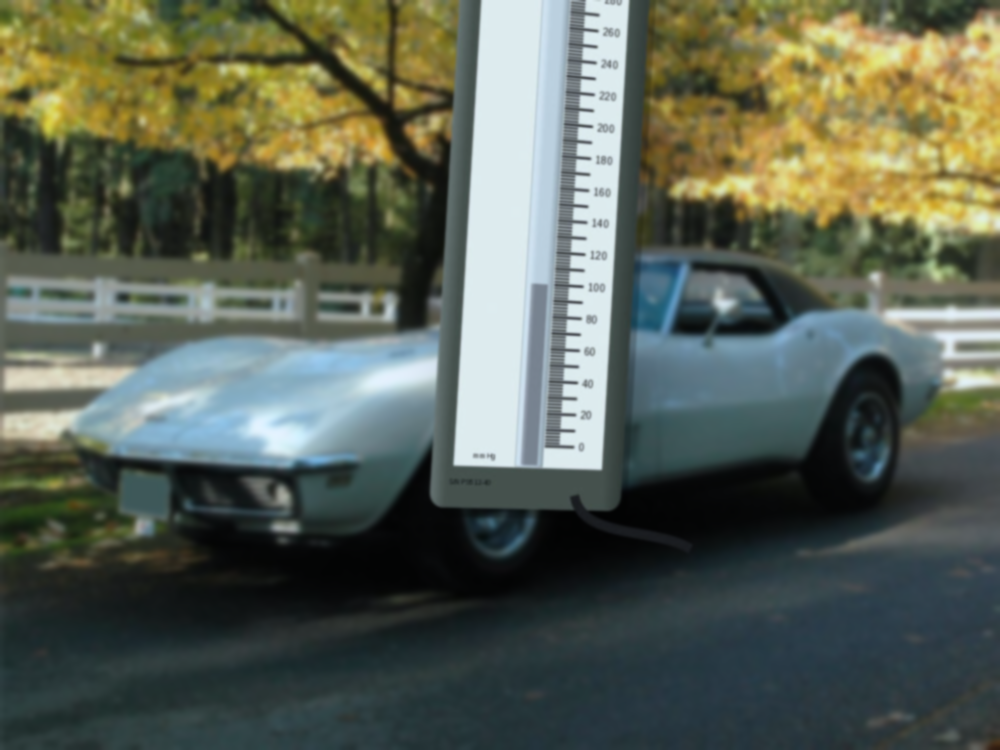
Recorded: 100,mmHg
